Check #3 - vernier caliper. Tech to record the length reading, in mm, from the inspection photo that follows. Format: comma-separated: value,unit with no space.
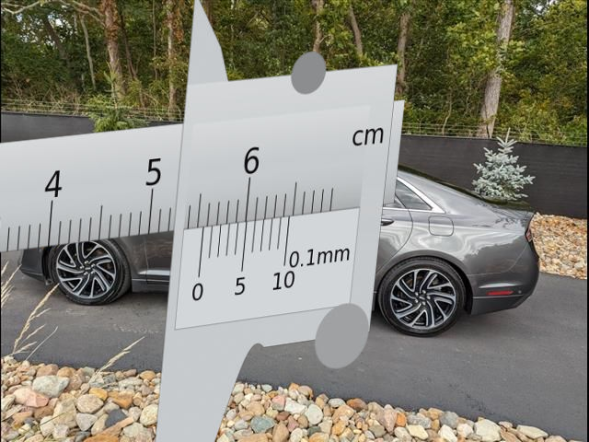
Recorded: 55.6,mm
